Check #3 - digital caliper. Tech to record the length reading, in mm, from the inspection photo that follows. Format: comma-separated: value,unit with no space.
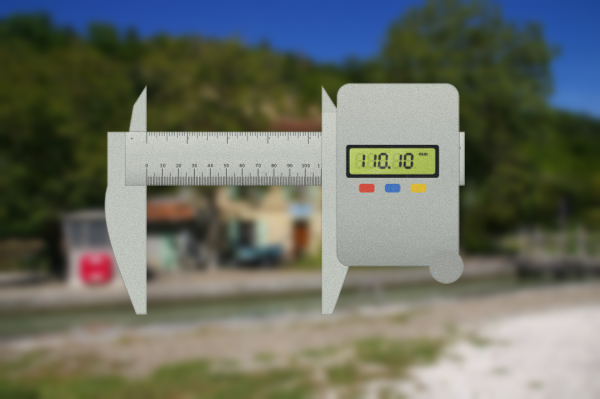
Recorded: 110.10,mm
